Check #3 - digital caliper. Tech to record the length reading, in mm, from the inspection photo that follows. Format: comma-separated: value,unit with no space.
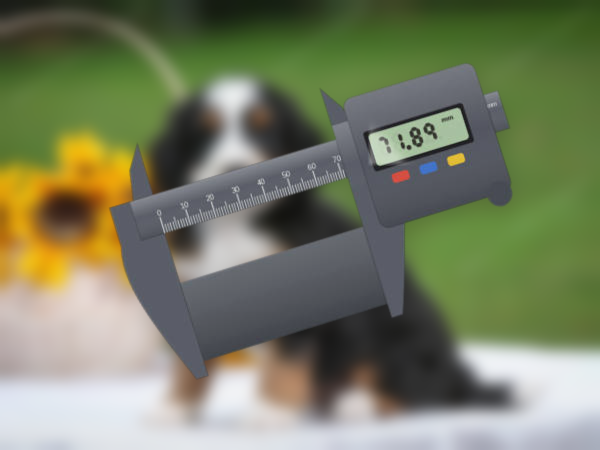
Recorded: 71.89,mm
